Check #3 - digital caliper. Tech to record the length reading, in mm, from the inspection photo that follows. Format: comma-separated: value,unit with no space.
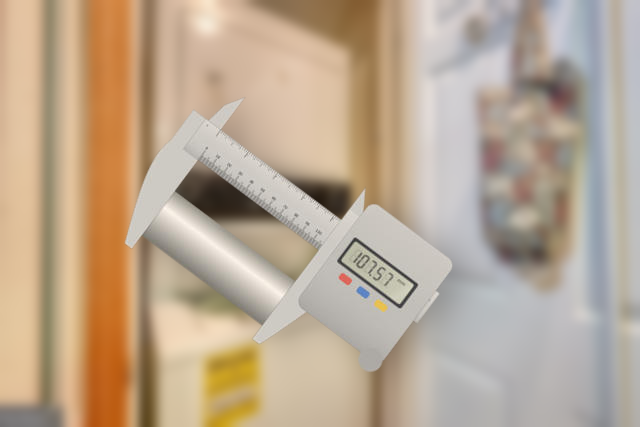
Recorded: 107.57,mm
